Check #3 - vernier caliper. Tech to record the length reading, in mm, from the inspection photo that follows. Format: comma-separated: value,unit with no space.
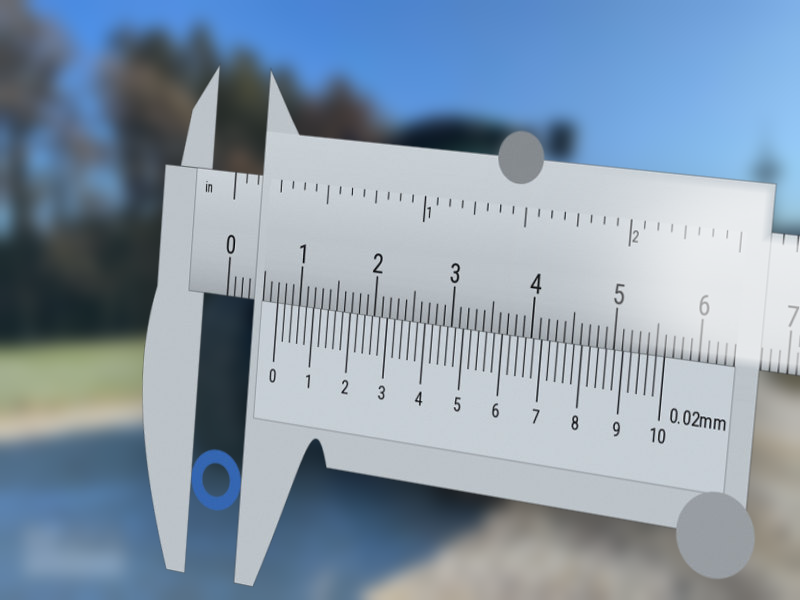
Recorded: 7.0,mm
